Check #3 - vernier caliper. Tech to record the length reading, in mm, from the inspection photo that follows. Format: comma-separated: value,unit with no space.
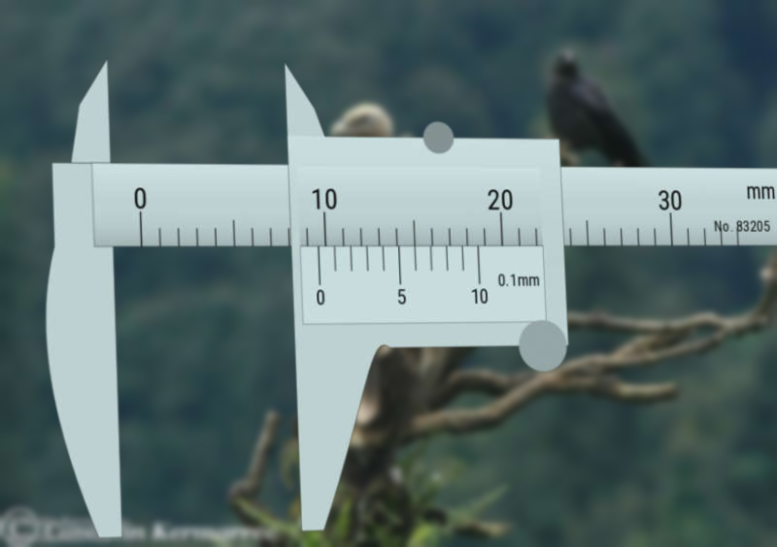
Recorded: 9.6,mm
